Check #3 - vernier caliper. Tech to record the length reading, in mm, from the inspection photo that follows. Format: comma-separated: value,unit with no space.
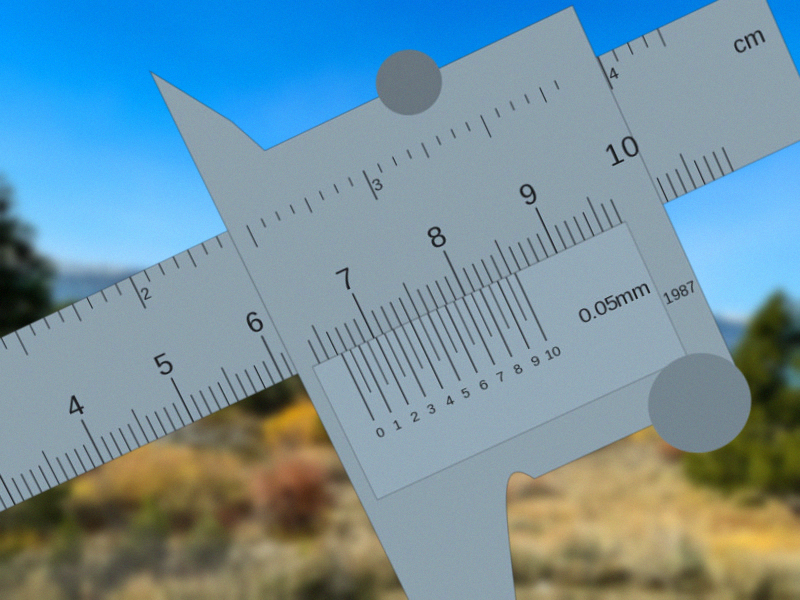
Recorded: 66.4,mm
